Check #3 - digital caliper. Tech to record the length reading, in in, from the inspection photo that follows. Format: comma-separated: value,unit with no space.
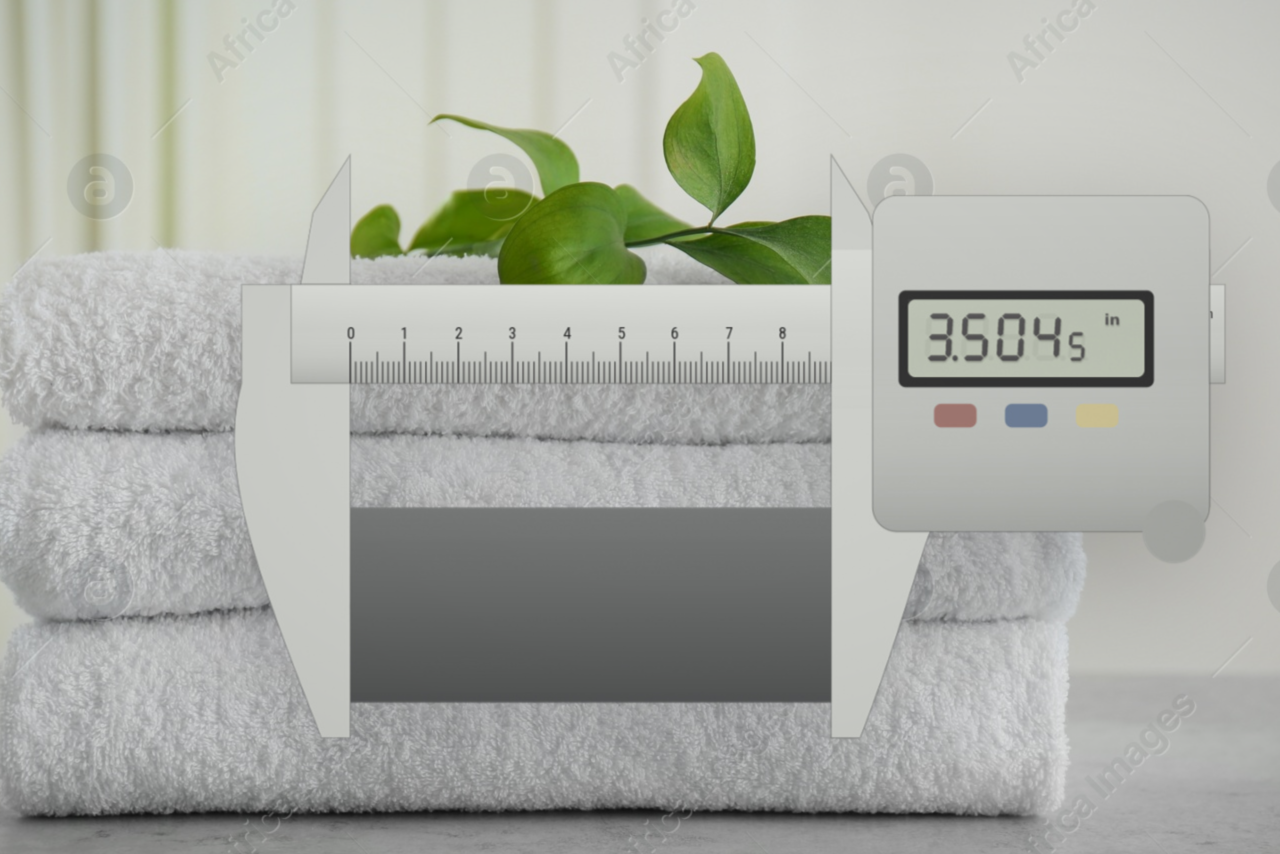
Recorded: 3.5045,in
